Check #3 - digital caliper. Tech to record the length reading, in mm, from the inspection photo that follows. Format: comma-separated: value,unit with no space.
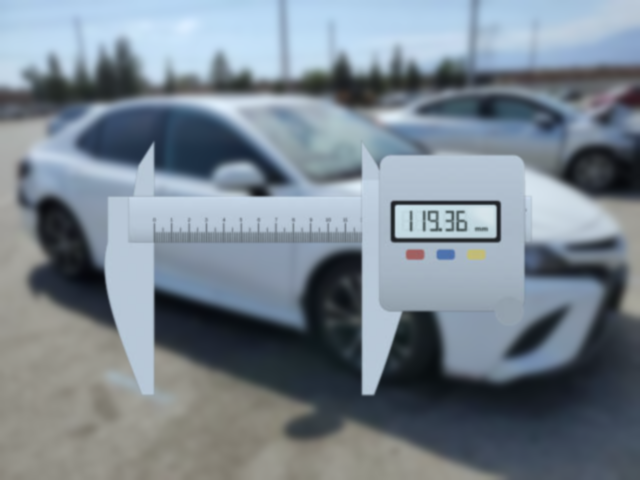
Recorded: 119.36,mm
